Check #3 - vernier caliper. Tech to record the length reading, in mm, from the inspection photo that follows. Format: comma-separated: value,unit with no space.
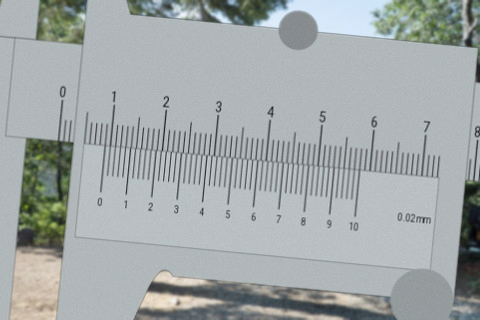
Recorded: 9.0,mm
